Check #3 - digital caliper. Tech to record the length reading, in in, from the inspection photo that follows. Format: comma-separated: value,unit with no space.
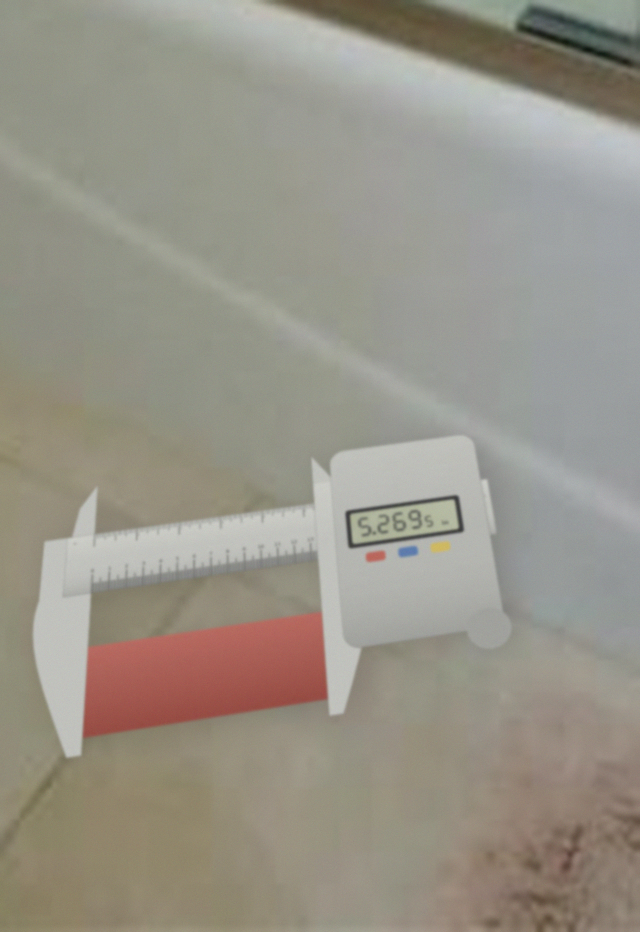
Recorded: 5.2695,in
